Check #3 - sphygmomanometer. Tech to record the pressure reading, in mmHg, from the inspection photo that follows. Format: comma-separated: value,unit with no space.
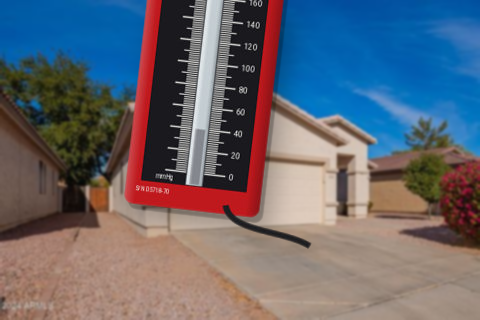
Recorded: 40,mmHg
